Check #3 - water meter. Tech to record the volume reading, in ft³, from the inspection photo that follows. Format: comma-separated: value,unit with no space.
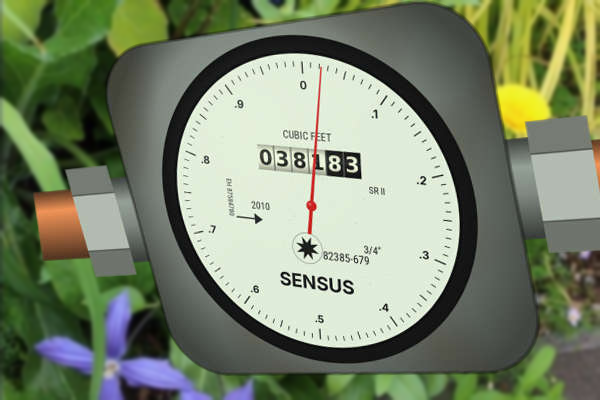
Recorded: 38183.02,ft³
